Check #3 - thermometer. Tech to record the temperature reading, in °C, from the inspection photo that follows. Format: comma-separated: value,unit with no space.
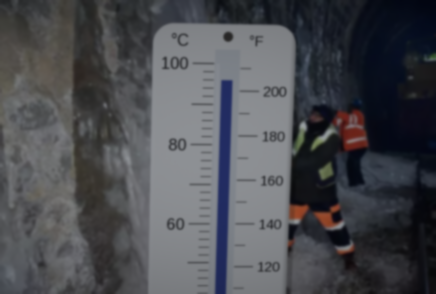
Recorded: 96,°C
